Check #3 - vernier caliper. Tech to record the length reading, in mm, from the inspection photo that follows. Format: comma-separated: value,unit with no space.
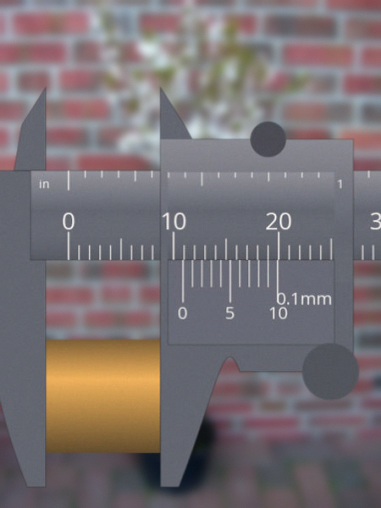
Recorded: 10.9,mm
